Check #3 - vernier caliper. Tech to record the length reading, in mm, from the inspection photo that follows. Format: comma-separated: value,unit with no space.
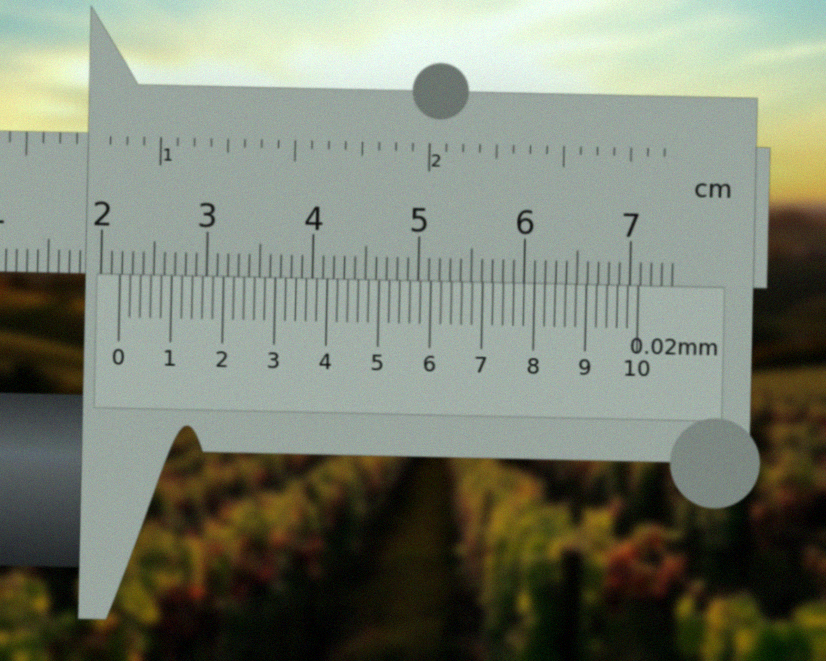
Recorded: 21.8,mm
